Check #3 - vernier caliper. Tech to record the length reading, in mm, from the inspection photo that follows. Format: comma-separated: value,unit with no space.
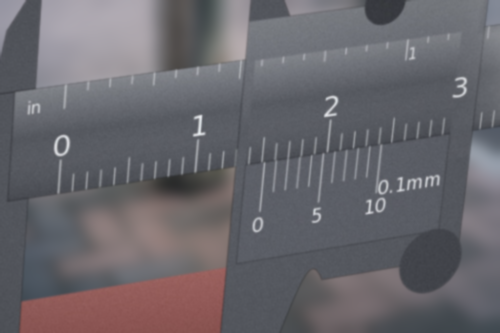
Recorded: 15.2,mm
